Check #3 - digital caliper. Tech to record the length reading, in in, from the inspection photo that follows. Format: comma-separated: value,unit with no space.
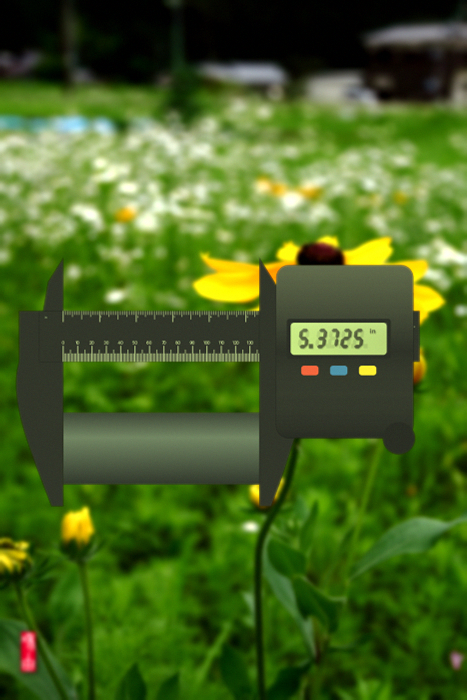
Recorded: 5.3725,in
